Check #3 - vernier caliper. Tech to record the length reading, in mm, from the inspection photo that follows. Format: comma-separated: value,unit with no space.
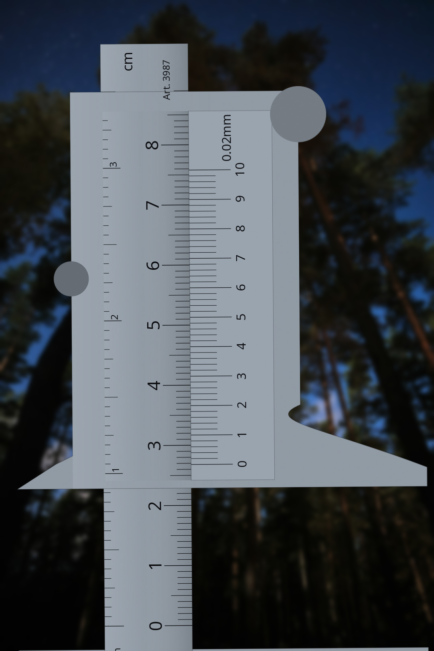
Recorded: 26.8,mm
